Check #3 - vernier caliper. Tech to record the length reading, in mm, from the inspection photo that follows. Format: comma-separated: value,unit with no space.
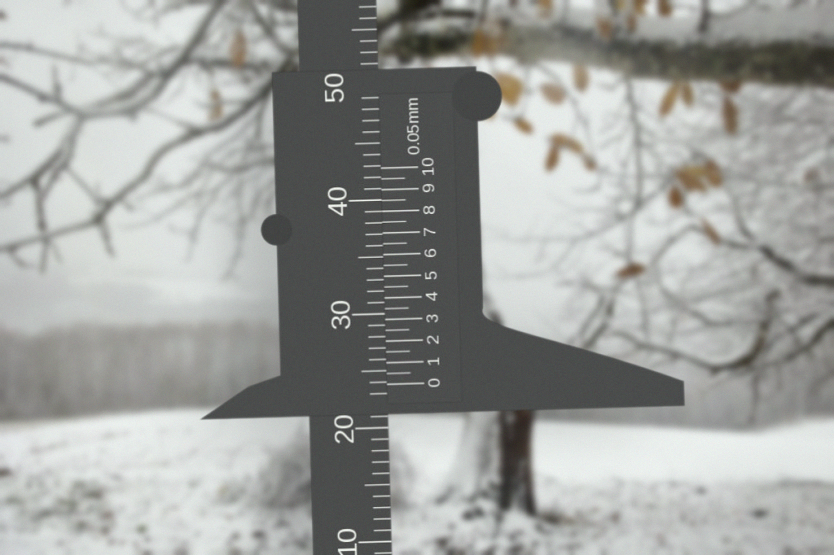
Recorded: 23.8,mm
